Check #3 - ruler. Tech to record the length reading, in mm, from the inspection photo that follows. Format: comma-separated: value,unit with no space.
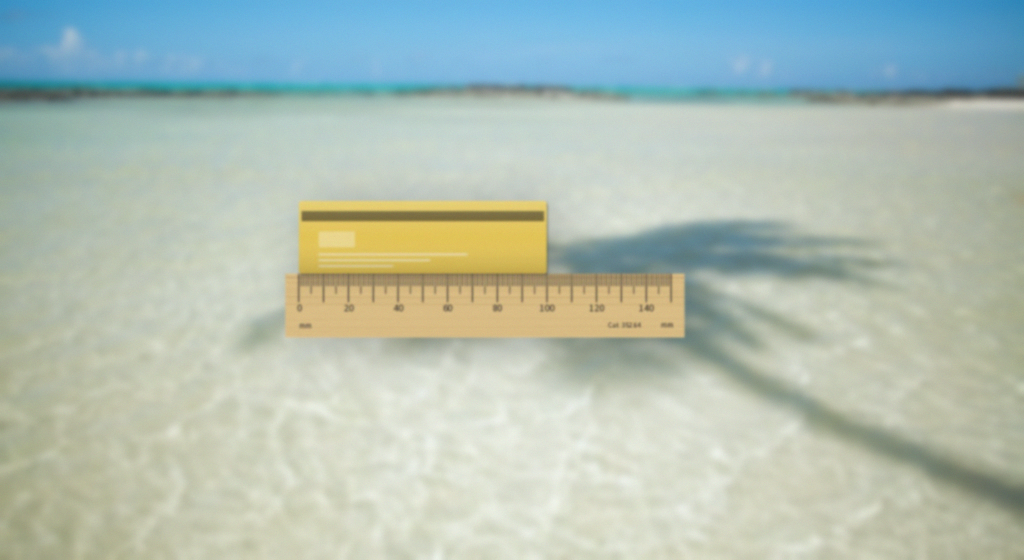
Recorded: 100,mm
